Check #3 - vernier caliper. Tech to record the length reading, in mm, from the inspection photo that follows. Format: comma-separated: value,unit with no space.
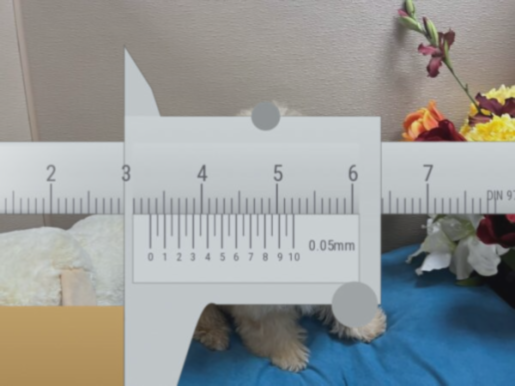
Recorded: 33.2,mm
